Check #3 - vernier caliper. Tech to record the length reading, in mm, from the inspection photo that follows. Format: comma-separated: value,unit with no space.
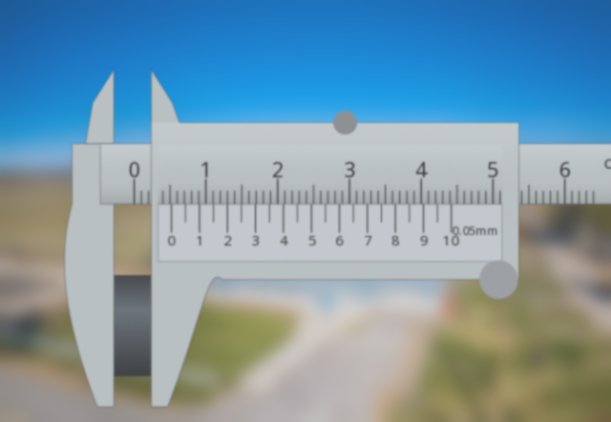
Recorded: 5.2,mm
